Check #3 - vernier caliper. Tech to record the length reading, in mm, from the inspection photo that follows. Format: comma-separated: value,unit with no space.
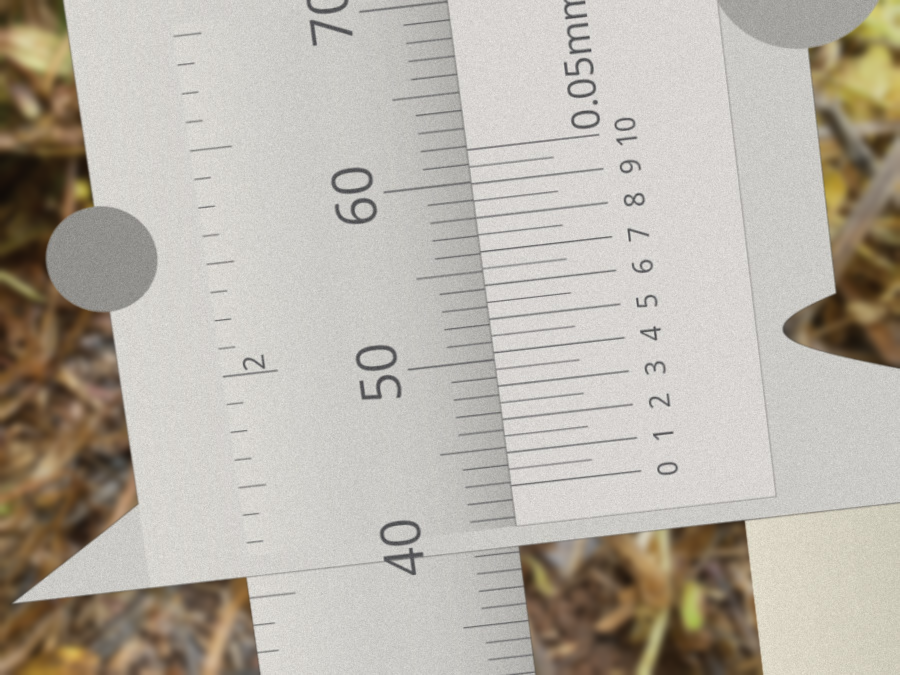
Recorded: 42.8,mm
